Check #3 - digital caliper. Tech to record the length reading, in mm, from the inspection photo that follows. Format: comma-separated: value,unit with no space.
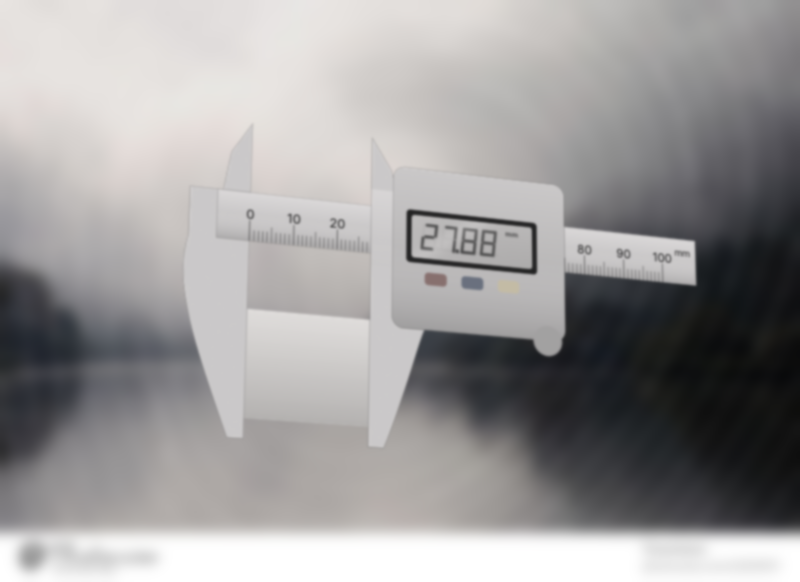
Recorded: 27.88,mm
